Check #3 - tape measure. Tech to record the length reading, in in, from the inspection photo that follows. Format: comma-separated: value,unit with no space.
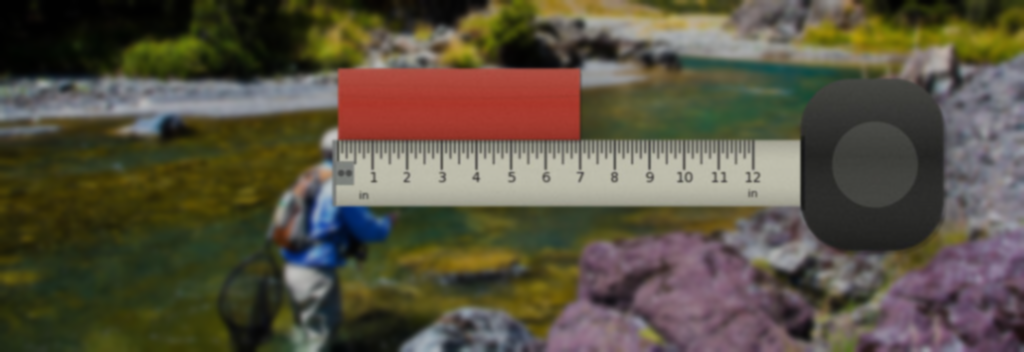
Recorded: 7,in
